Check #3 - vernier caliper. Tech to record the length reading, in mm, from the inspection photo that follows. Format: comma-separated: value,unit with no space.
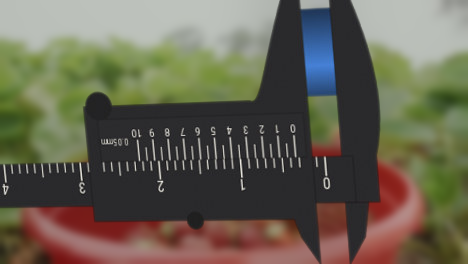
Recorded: 3.4,mm
